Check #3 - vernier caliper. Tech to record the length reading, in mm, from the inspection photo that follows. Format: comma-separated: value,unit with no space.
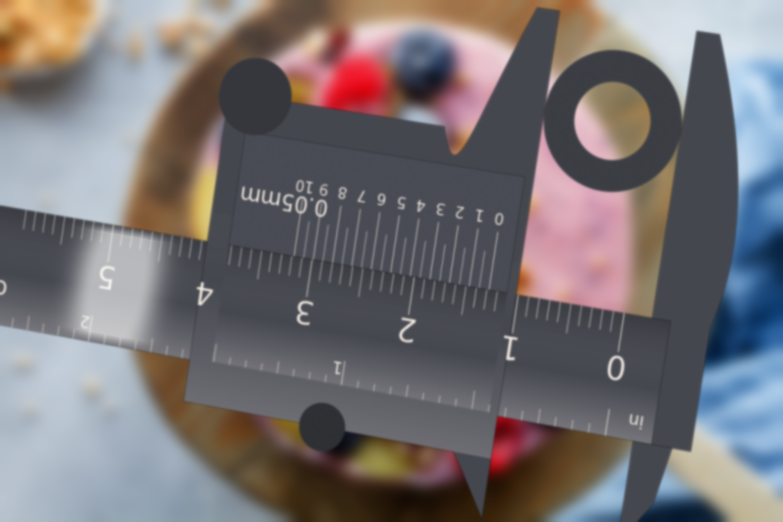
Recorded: 12.8,mm
